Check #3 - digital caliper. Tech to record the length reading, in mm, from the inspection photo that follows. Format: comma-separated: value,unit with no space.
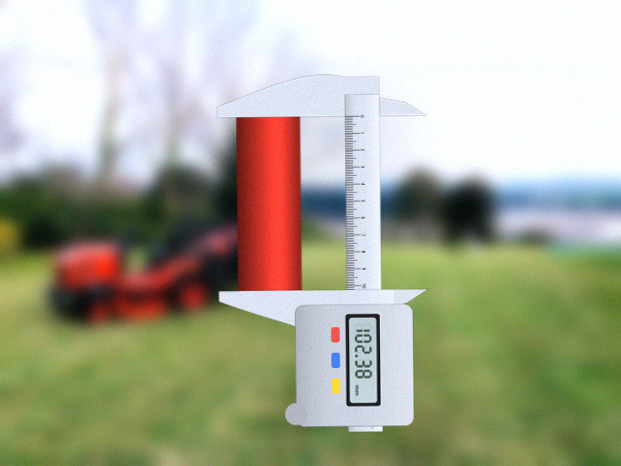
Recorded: 102.38,mm
